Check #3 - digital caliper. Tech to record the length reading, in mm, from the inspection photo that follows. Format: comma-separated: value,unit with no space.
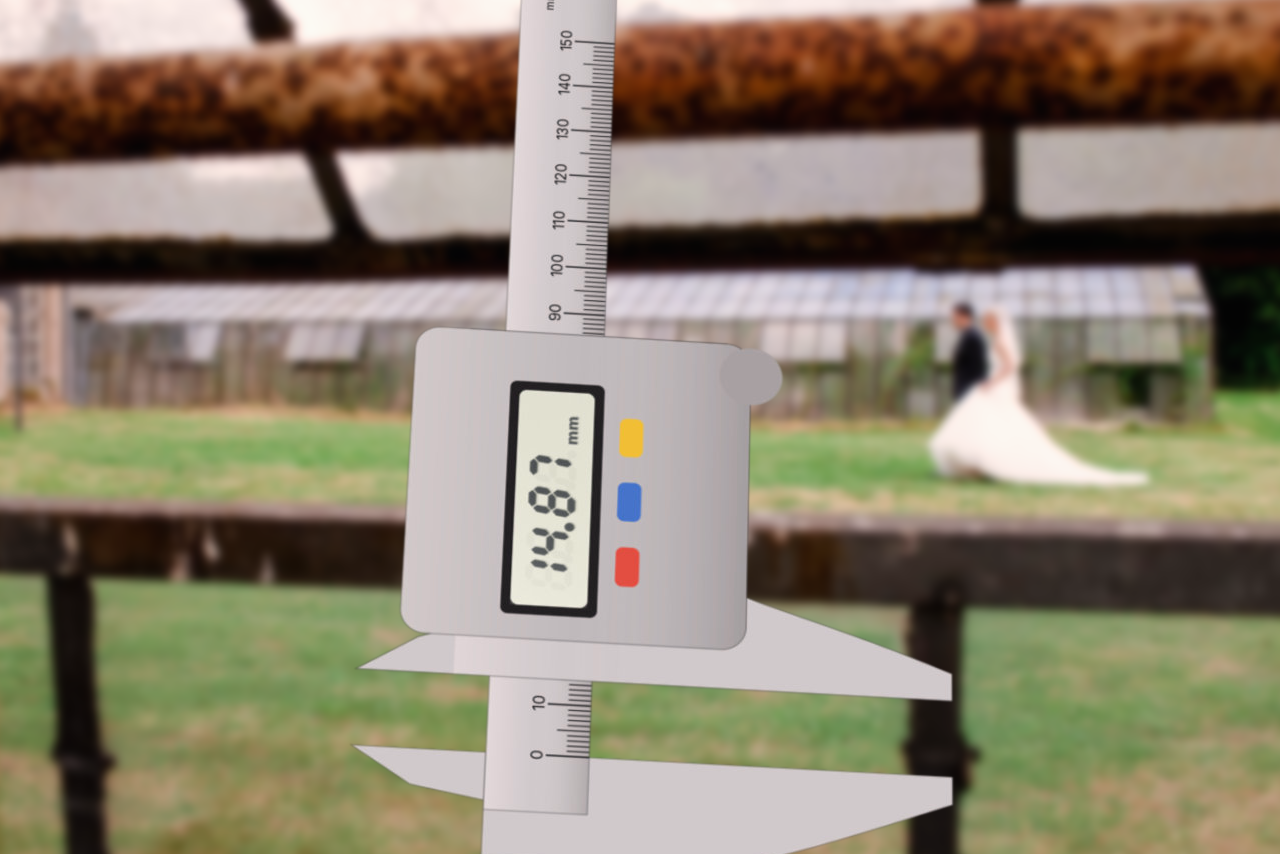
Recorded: 14.87,mm
